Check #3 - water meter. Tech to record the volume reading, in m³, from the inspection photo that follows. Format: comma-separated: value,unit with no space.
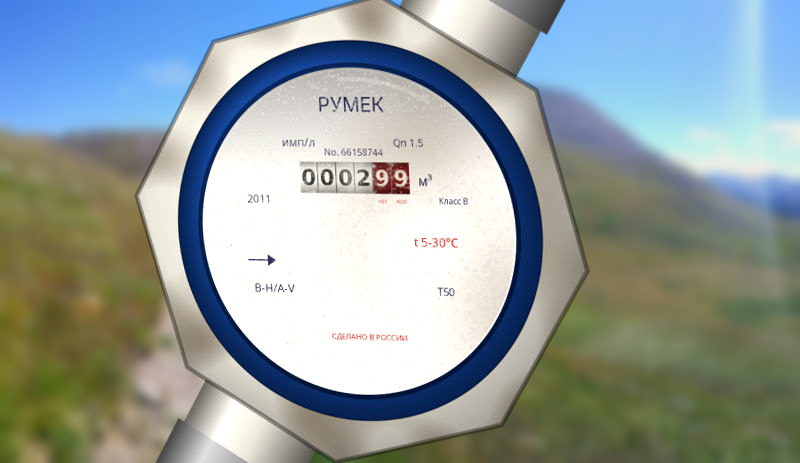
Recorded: 2.99,m³
